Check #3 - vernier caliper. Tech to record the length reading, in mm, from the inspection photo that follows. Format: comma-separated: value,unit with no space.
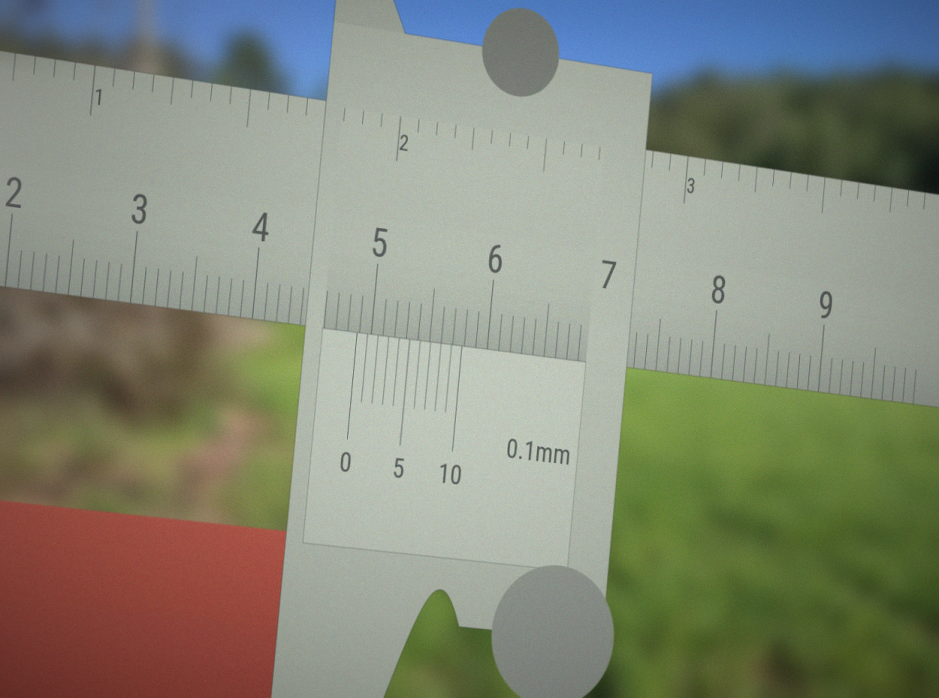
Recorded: 48.8,mm
